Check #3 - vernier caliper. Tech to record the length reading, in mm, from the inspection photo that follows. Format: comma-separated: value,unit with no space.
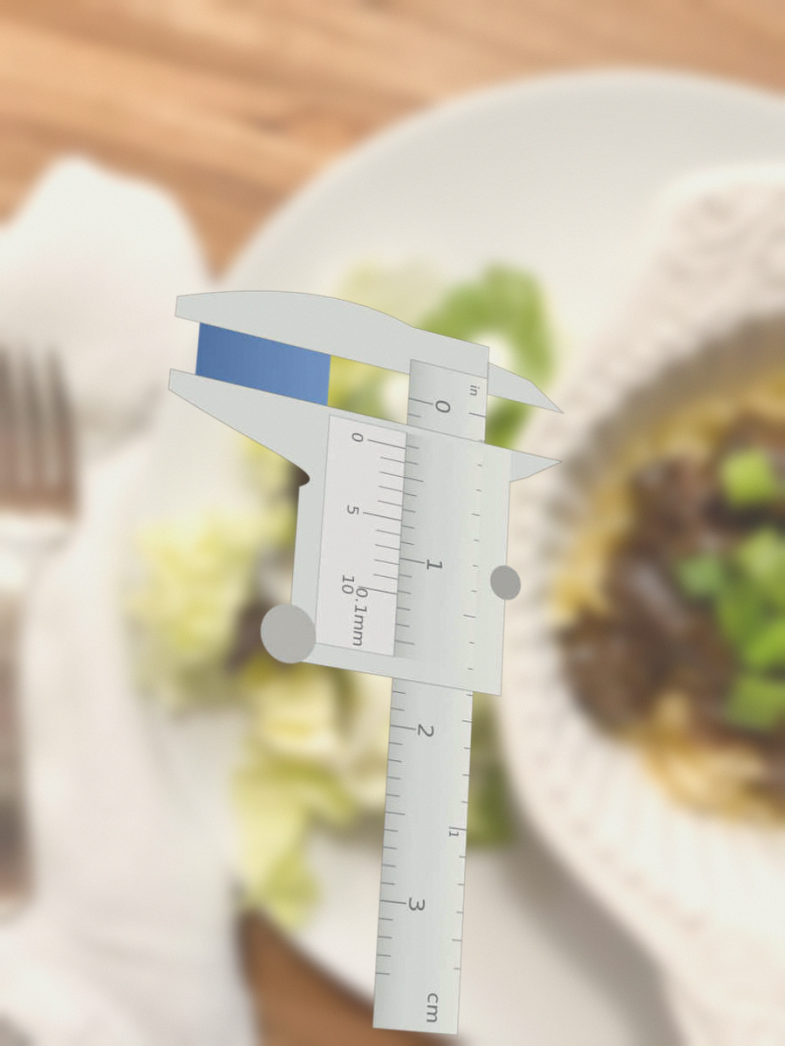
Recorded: 3.2,mm
